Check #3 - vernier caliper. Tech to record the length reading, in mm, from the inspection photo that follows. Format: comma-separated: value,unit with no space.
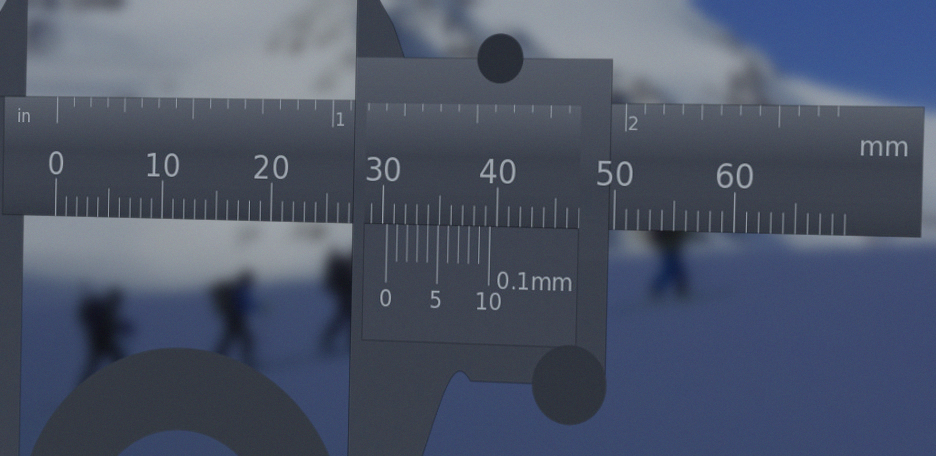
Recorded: 30.4,mm
